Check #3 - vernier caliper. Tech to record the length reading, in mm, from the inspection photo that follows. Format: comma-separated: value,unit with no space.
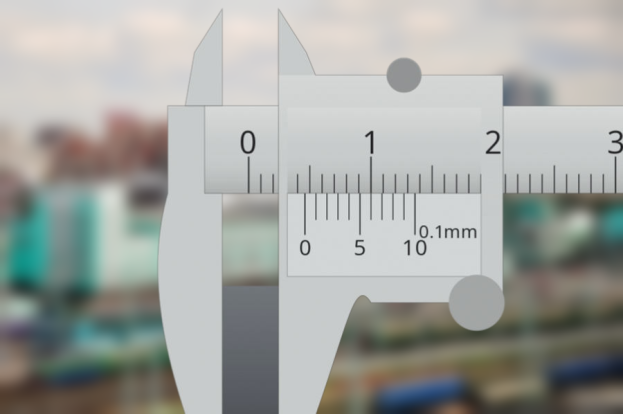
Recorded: 4.6,mm
